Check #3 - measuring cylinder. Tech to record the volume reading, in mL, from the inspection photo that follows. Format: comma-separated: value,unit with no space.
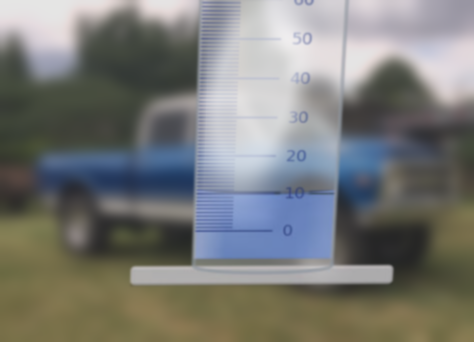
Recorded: 10,mL
